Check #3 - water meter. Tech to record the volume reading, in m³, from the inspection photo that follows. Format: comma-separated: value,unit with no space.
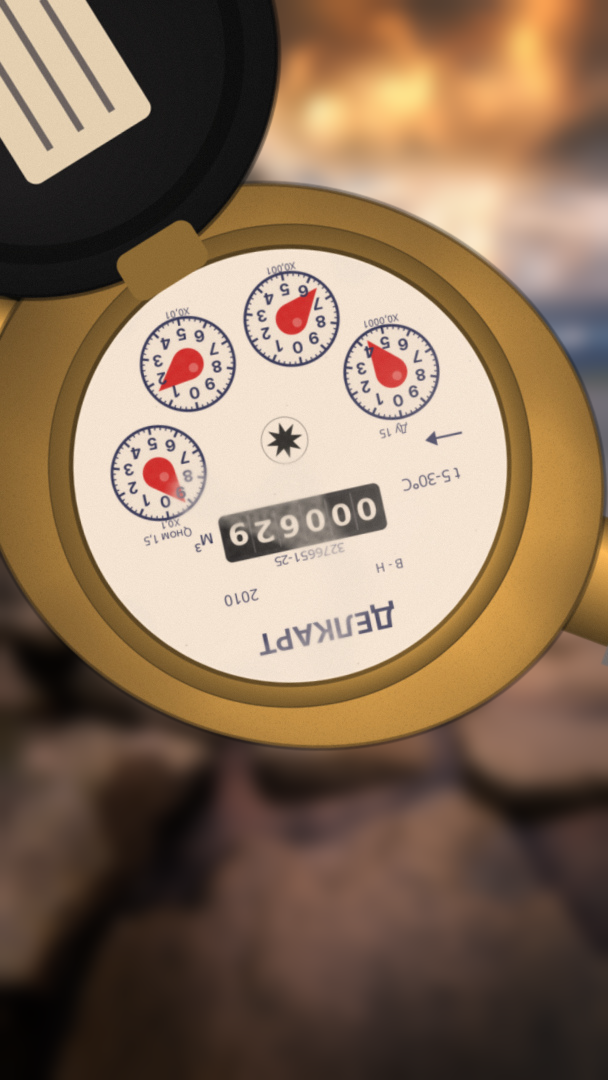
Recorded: 628.9164,m³
